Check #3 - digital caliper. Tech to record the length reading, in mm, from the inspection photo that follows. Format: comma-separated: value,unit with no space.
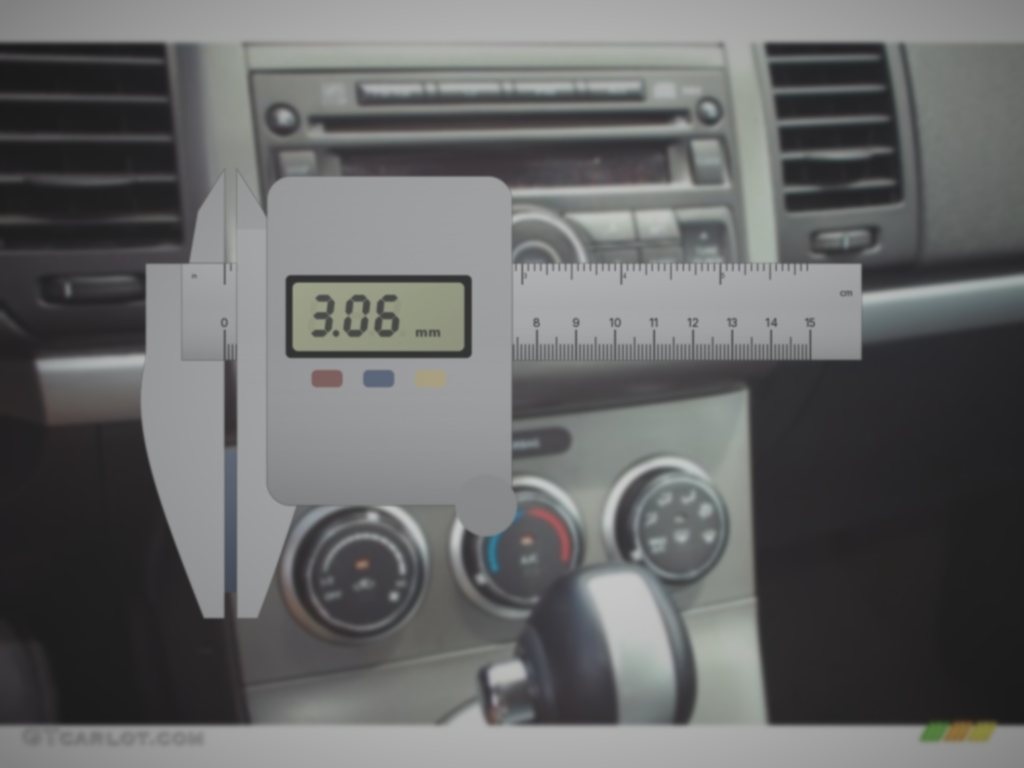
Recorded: 3.06,mm
